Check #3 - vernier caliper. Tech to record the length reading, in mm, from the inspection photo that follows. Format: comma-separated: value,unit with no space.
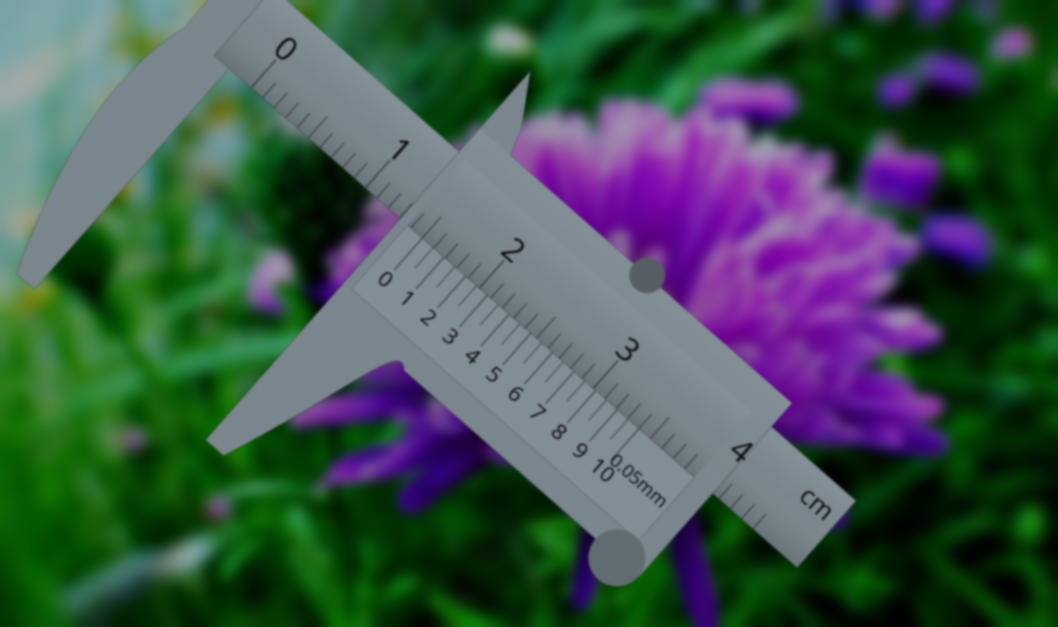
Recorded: 15.0,mm
